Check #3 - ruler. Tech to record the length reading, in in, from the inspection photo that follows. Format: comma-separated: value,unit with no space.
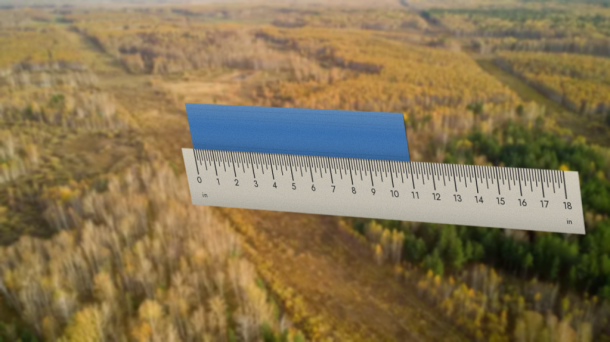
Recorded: 11,in
